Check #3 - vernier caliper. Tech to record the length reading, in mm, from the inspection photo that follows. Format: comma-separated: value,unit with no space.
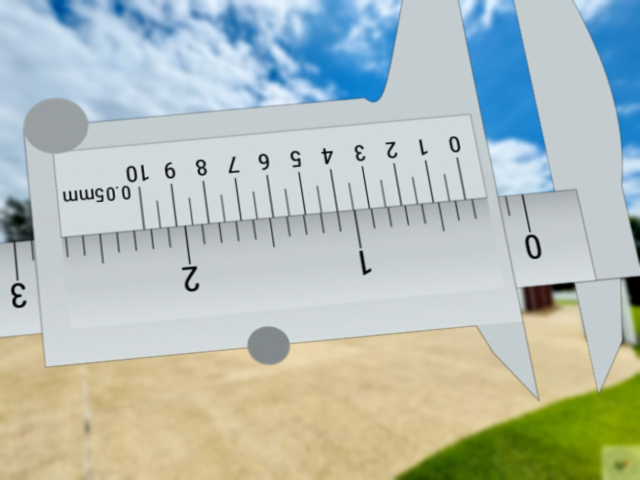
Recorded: 3.4,mm
